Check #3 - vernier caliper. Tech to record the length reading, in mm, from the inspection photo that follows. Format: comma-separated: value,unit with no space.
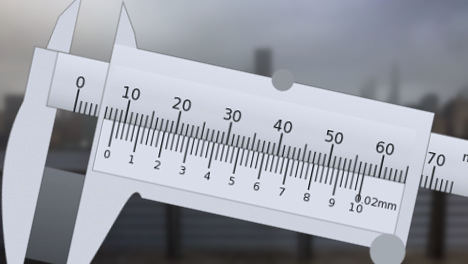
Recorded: 8.0,mm
